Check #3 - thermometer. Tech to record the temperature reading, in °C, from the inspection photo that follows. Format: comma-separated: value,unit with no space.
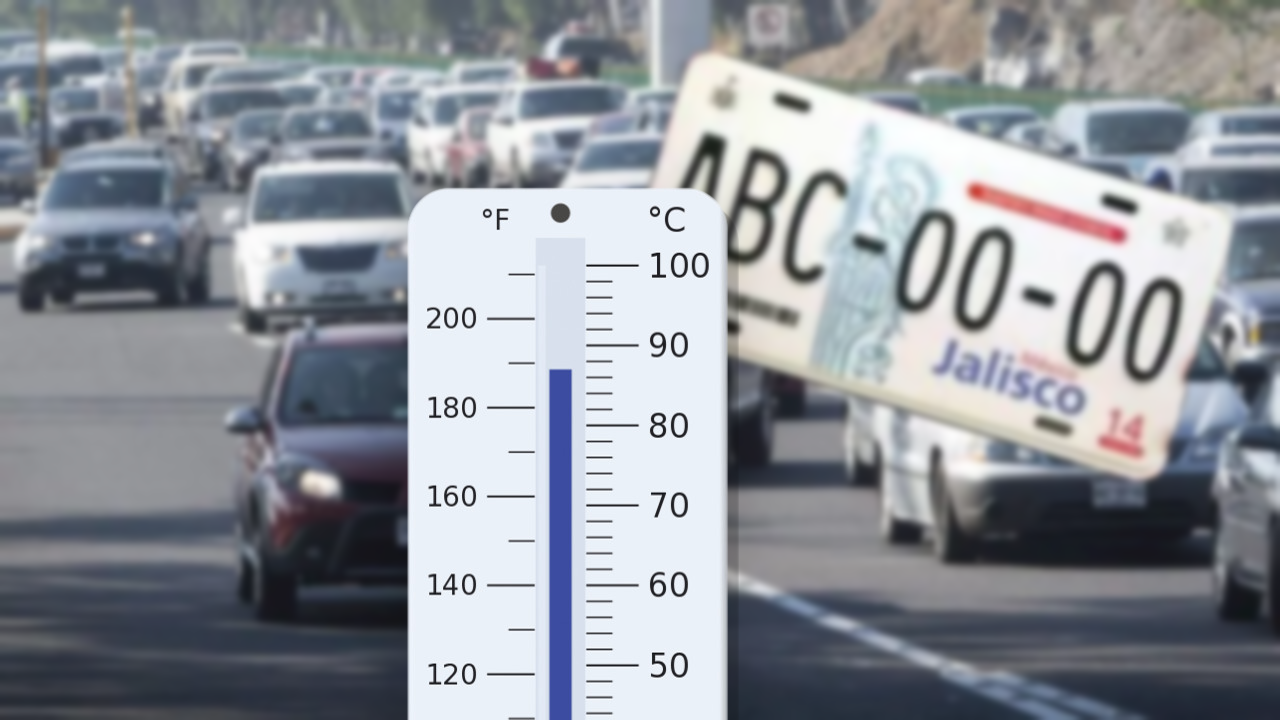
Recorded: 87,°C
